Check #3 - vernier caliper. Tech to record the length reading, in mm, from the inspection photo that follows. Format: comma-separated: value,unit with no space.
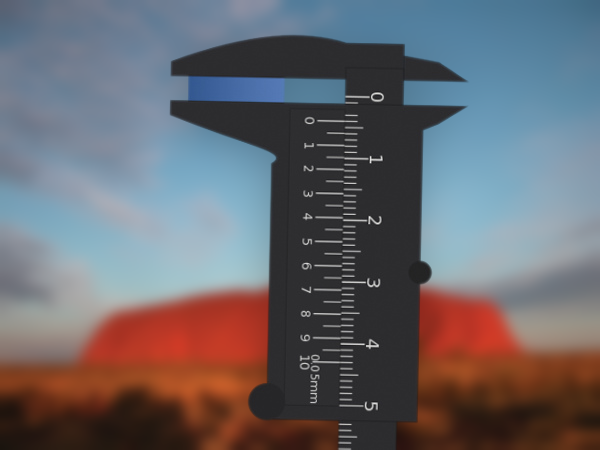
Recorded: 4.0,mm
